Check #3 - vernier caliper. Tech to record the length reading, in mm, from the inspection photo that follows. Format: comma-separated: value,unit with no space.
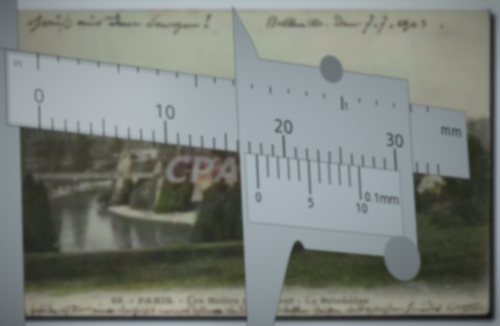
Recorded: 17.6,mm
